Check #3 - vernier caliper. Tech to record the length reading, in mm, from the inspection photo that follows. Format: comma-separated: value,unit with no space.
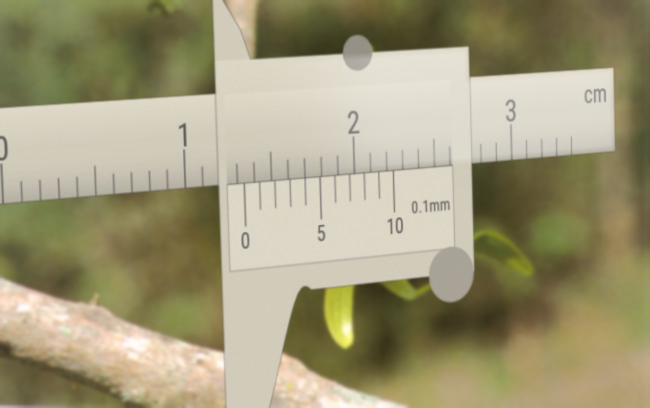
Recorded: 13.4,mm
